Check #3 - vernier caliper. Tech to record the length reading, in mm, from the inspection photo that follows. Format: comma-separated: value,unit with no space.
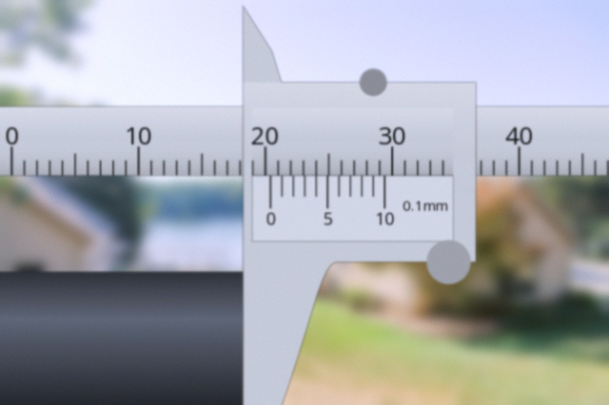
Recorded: 20.4,mm
